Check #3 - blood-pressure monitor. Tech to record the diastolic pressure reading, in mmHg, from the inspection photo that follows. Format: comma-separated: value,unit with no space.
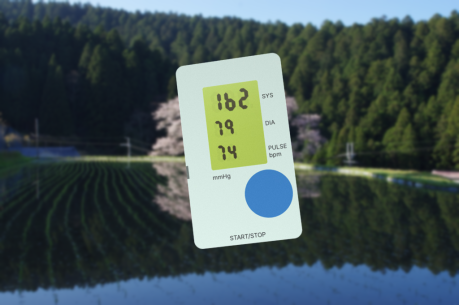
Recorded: 79,mmHg
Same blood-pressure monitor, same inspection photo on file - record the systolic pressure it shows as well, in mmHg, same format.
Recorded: 162,mmHg
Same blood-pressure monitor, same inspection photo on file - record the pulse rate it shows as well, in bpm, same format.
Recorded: 74,bpm
